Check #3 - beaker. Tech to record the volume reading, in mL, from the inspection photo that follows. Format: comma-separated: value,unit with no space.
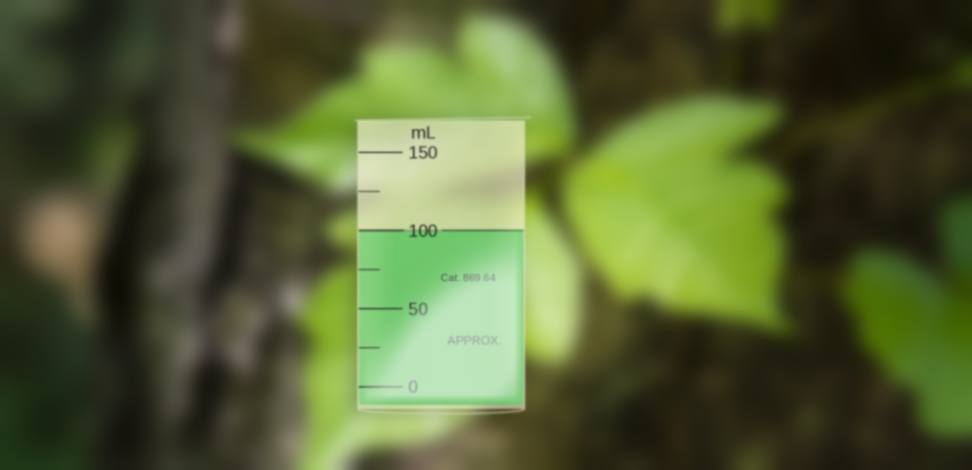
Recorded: 100,mL
